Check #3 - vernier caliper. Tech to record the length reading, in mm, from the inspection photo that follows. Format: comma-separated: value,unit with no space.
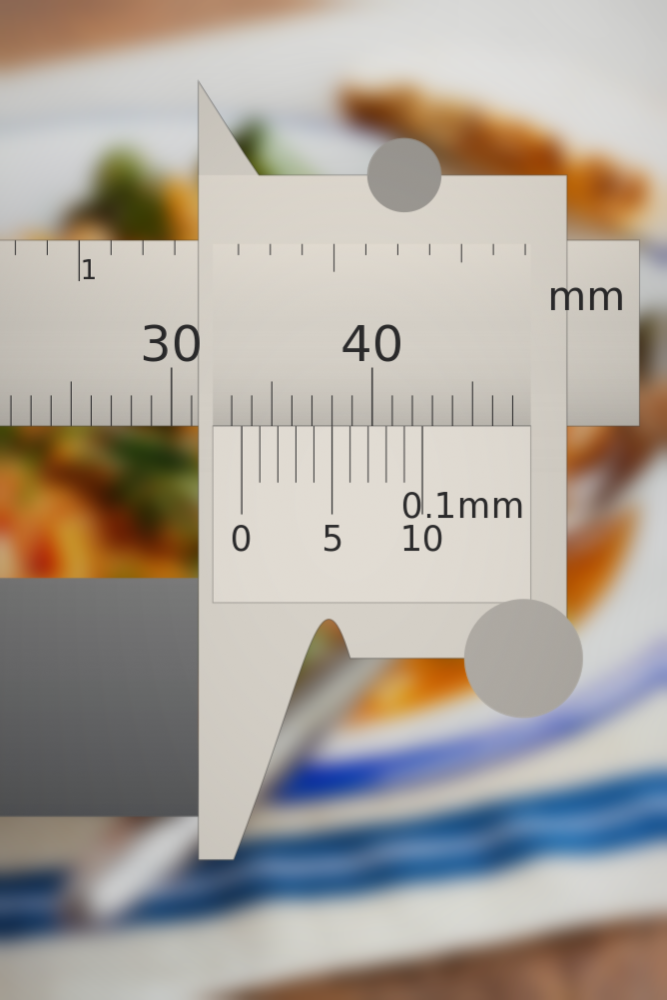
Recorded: 33.5,mm
